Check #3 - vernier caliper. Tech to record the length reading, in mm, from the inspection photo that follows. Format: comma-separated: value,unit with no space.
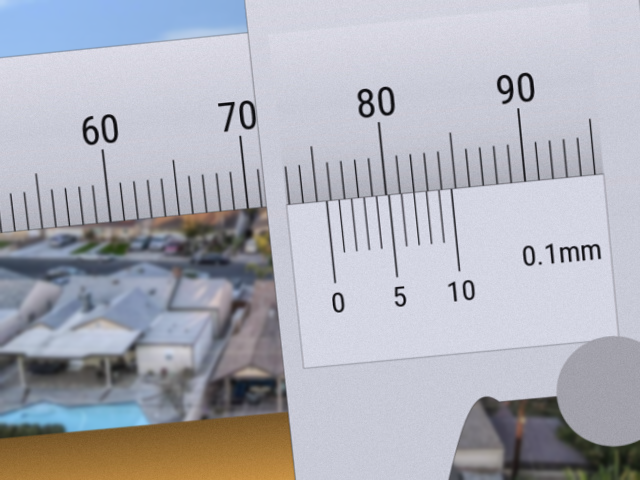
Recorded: 75.7,mm
